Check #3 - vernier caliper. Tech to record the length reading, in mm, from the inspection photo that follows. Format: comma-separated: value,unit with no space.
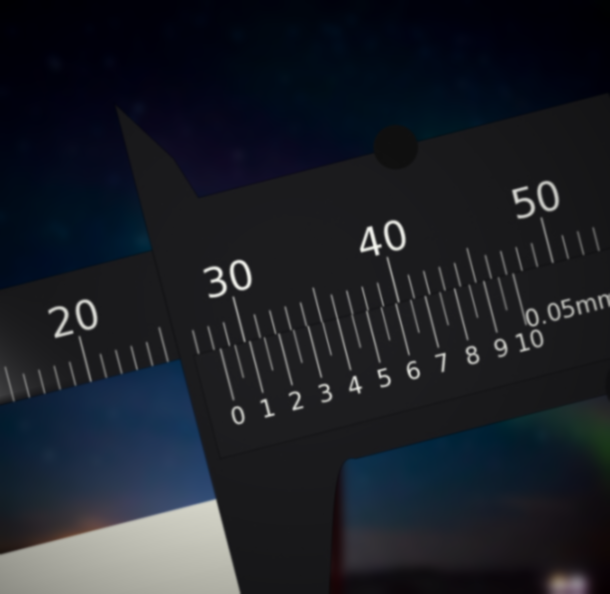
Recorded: 28.4,mm
